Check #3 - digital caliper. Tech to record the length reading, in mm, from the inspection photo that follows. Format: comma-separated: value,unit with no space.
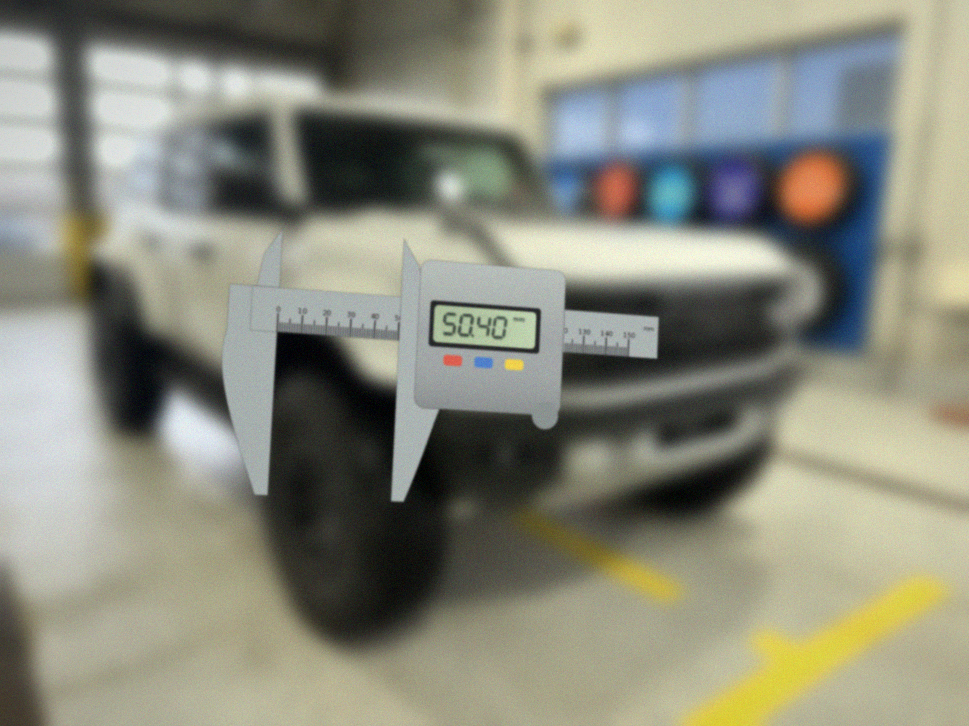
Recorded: 50.40,mm
